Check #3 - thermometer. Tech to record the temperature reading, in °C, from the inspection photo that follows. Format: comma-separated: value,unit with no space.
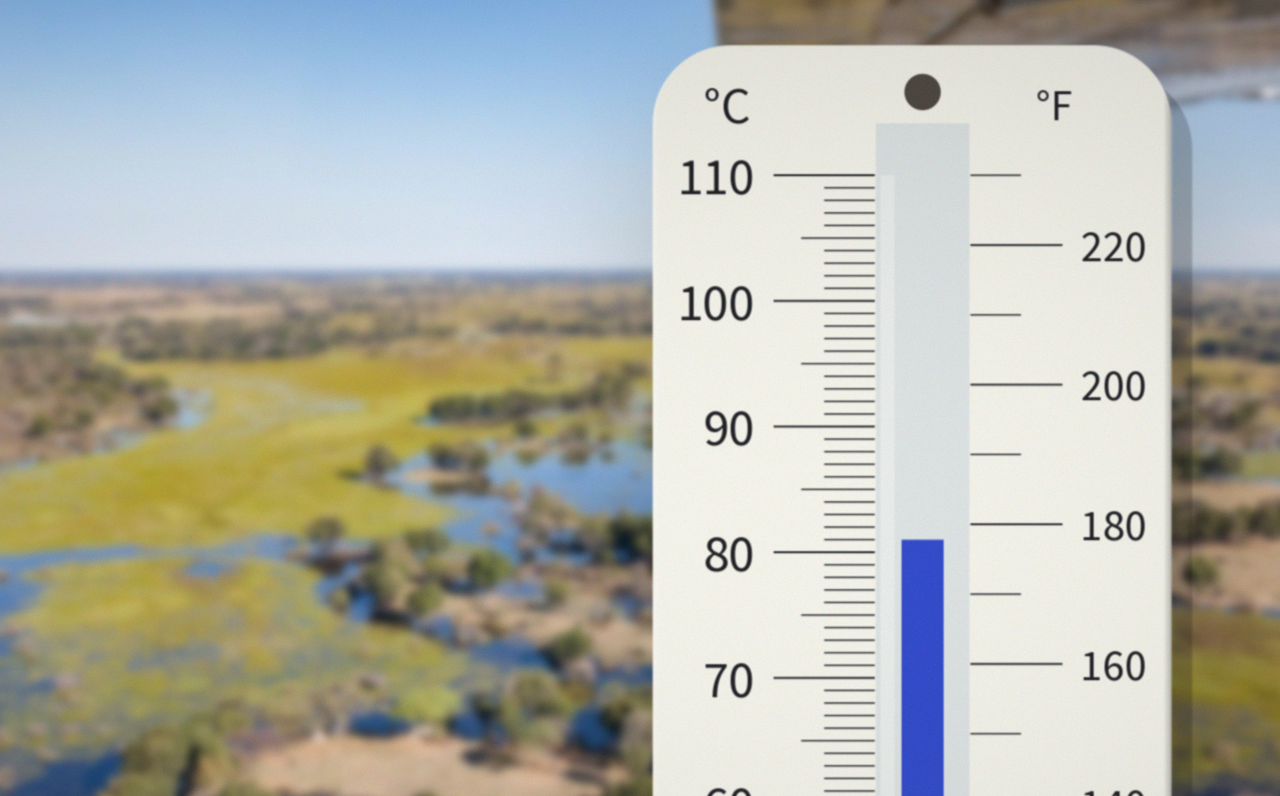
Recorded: 81,°C
